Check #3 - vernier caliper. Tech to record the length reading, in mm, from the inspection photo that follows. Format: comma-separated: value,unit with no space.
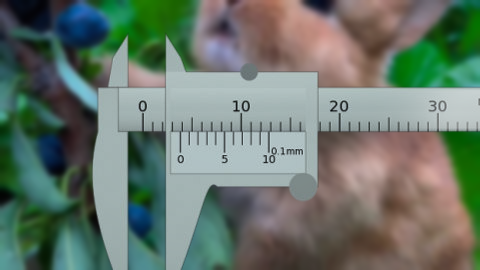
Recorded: 3.8,mm
